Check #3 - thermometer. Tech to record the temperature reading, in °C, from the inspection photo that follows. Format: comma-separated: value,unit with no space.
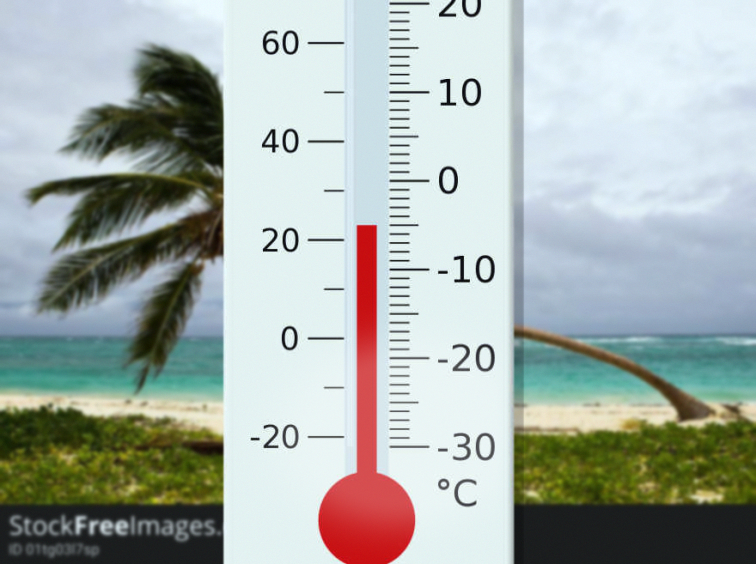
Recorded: -5,°C
